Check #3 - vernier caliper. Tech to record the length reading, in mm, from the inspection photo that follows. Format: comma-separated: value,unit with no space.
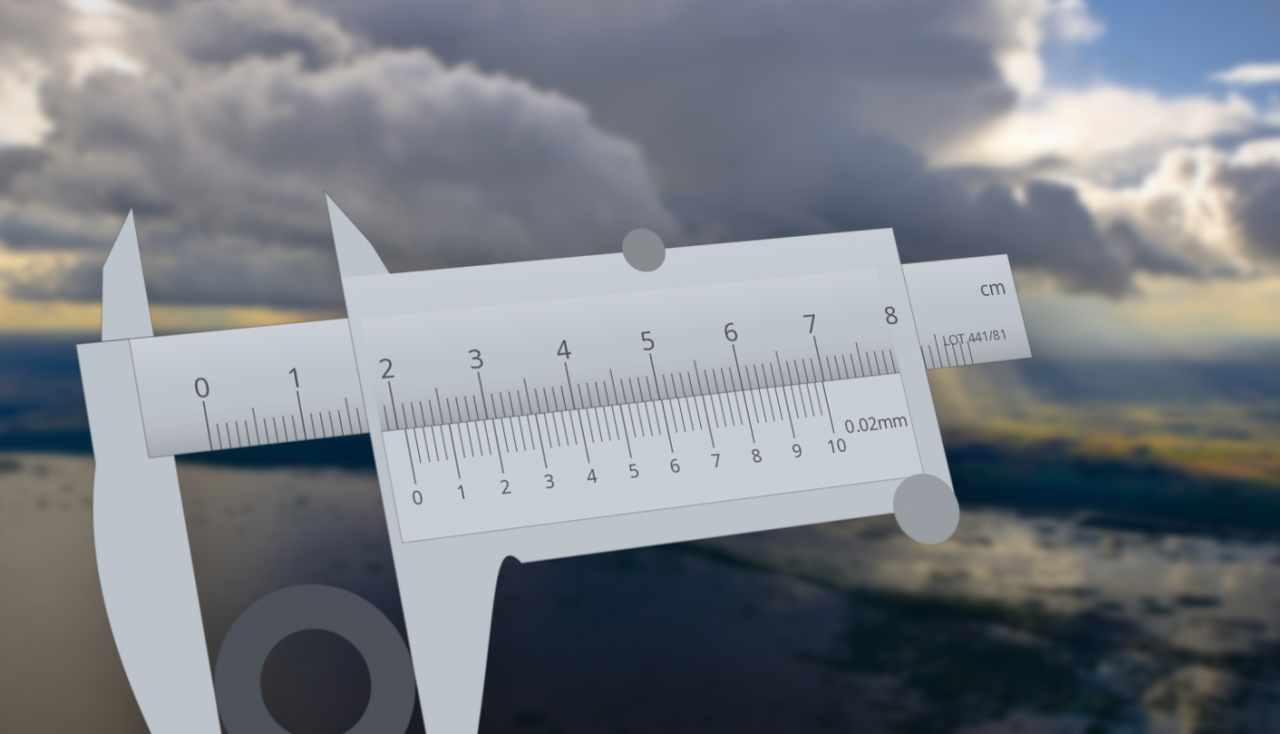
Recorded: 20.8,mm
